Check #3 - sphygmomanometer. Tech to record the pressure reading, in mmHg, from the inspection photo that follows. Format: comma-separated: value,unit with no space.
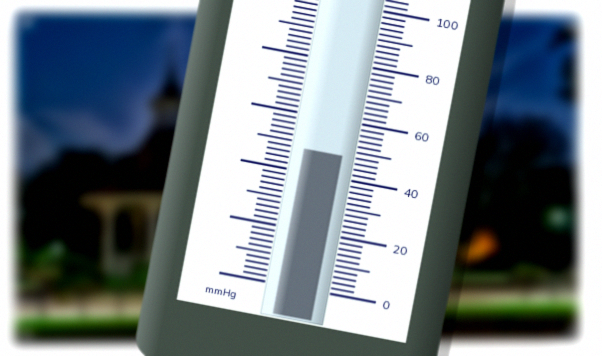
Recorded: 48,mmHg
